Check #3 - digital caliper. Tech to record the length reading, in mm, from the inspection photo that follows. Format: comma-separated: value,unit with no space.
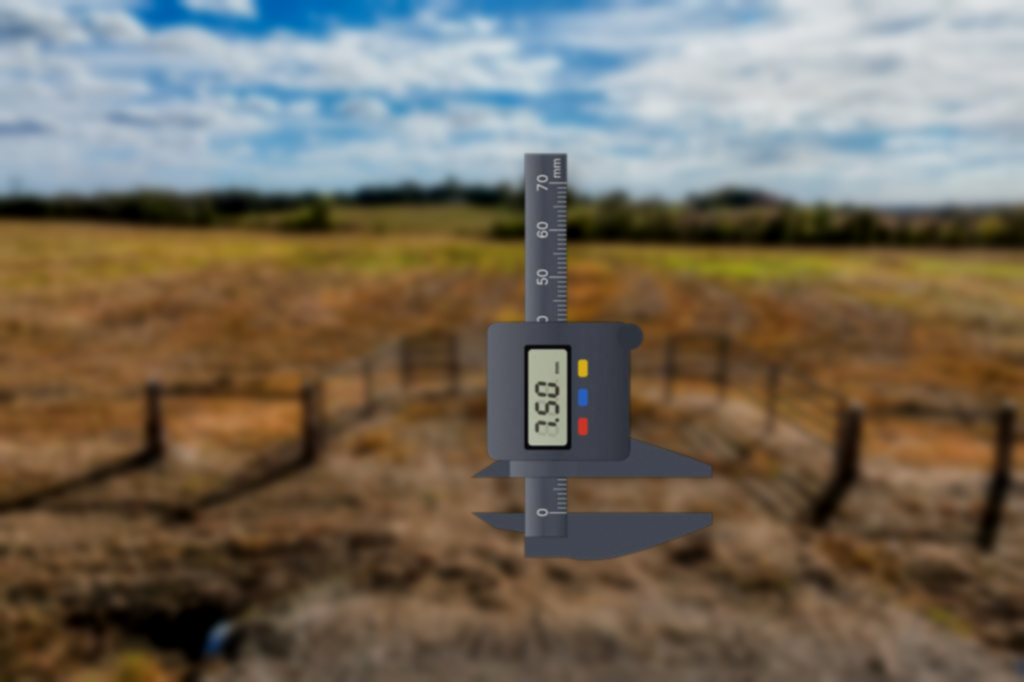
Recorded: 7.50,mm
